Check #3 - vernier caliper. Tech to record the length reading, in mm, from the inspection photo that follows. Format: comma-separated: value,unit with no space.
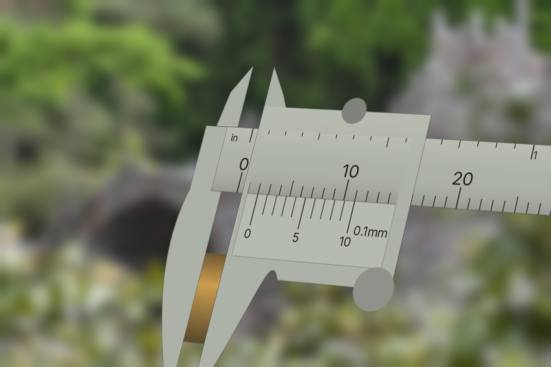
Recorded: 2.0,mm
